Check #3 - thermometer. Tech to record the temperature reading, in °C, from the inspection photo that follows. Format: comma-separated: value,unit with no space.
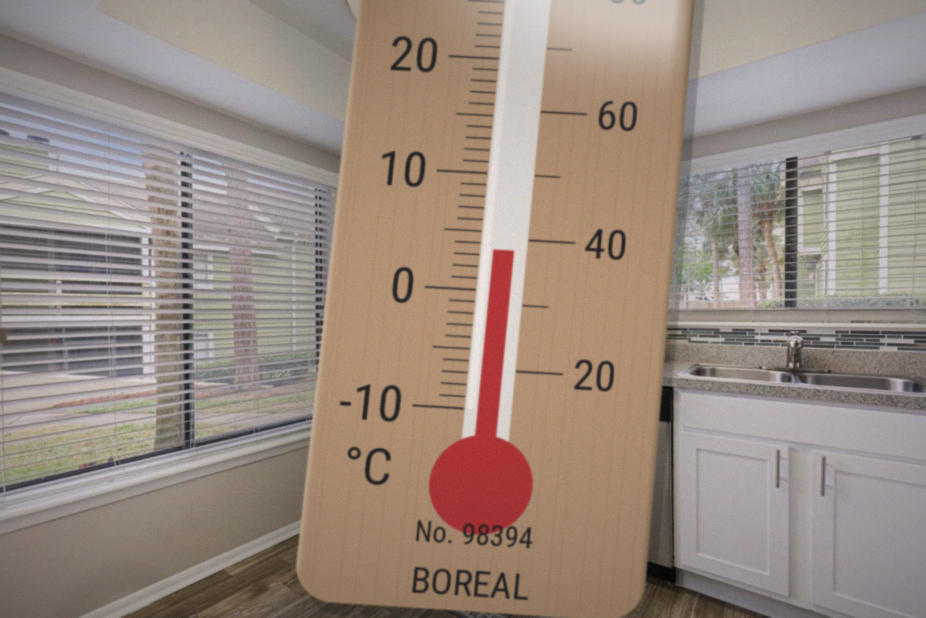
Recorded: 3.5,°C
